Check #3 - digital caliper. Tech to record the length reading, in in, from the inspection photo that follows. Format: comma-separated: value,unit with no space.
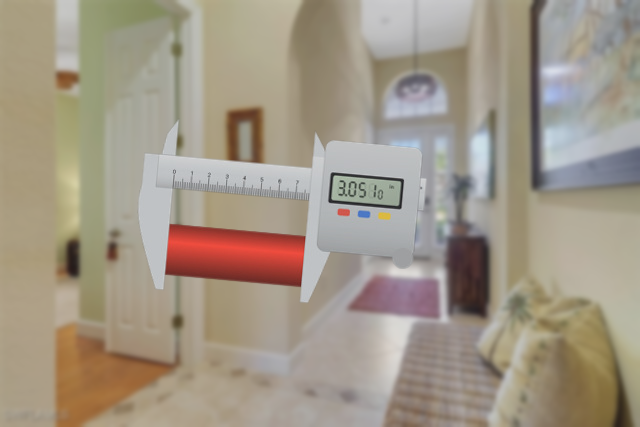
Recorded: 3.0510,in
